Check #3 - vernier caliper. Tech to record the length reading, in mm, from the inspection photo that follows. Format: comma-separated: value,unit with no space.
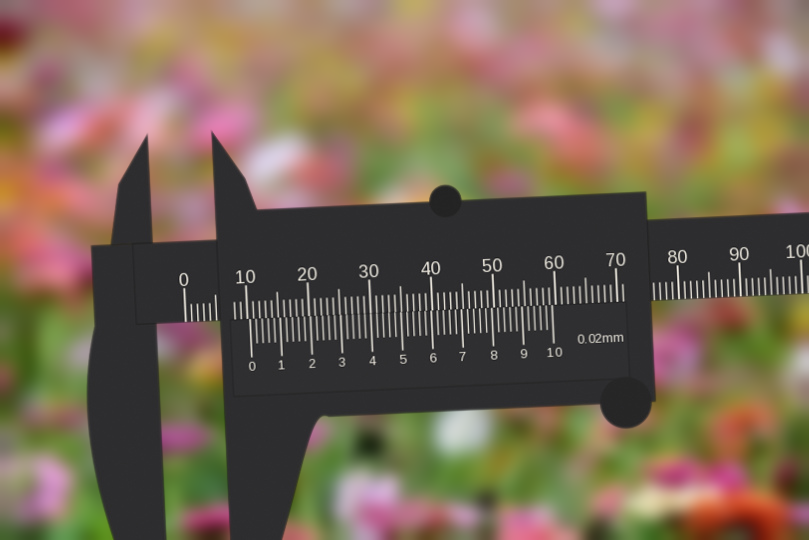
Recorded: 10.4,mm
